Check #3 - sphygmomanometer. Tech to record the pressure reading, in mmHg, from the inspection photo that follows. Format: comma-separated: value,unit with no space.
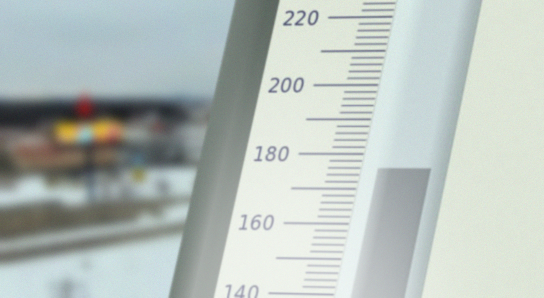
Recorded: 176,mmHg
